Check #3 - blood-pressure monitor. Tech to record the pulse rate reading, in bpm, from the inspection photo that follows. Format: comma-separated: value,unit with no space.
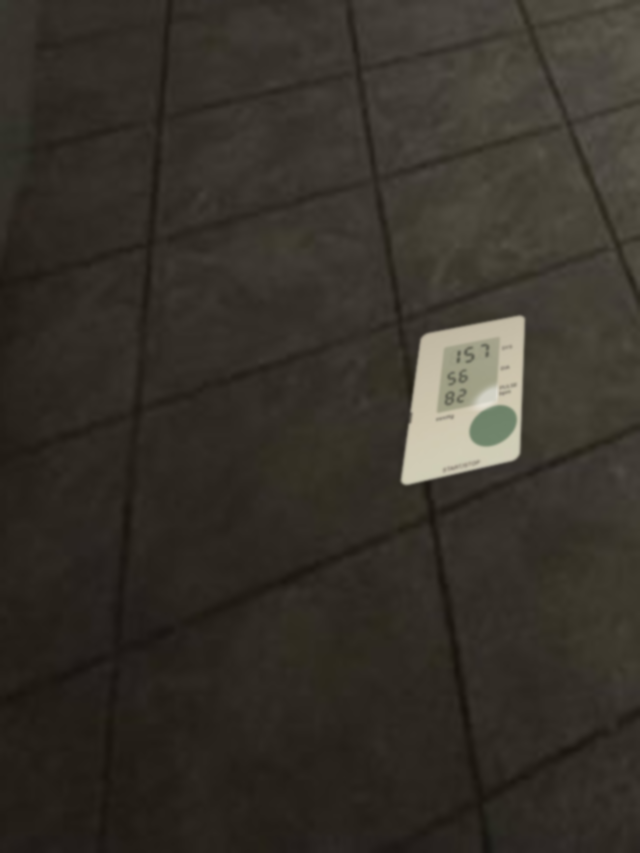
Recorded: 82,bpm
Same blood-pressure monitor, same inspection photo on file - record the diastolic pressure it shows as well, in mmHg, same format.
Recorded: 56,mmHg
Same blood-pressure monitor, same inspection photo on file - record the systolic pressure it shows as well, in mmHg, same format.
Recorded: 157,mmHg
